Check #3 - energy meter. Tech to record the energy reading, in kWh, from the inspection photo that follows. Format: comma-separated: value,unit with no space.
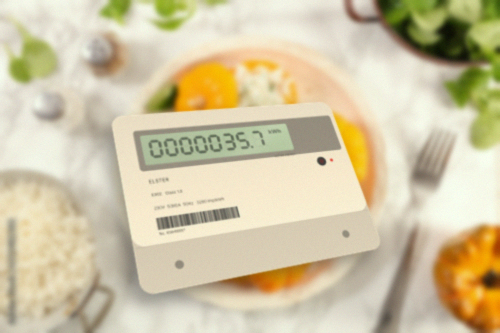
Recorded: 35.7,kWh
